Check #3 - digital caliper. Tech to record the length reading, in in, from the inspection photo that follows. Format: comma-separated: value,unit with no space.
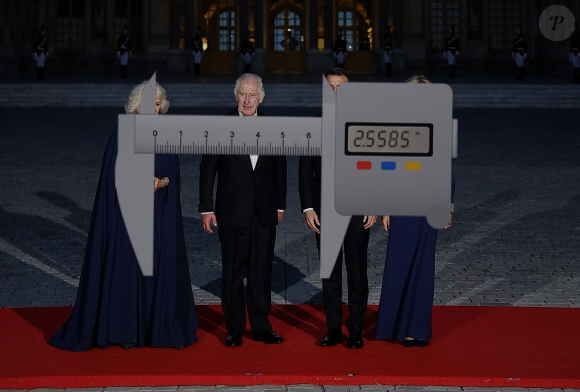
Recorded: 2.5585,in
